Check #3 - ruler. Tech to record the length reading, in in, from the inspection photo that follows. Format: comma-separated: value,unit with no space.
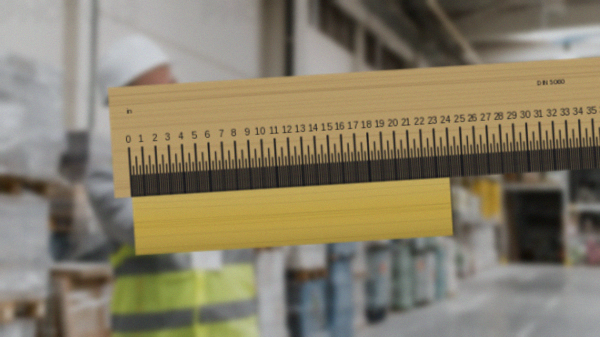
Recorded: 24,in
